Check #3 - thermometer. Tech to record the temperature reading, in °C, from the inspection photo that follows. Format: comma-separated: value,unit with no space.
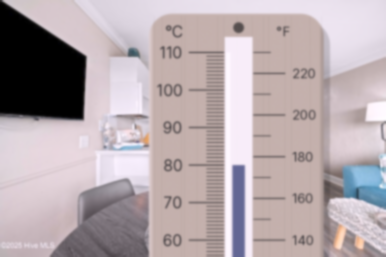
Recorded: 80,°C
